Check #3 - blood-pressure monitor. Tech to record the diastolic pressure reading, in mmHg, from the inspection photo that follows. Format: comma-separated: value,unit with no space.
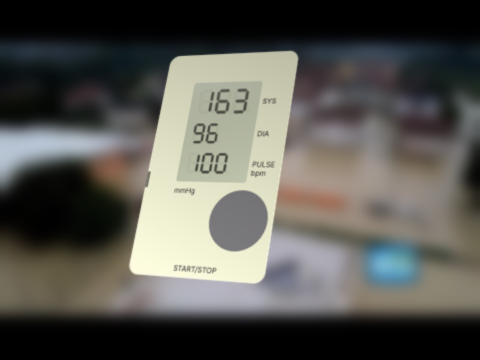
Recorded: 96,mmHg
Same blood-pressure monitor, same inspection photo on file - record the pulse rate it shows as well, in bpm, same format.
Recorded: 100,bpm
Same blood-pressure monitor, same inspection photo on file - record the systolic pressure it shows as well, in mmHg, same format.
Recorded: 163,mmHg
